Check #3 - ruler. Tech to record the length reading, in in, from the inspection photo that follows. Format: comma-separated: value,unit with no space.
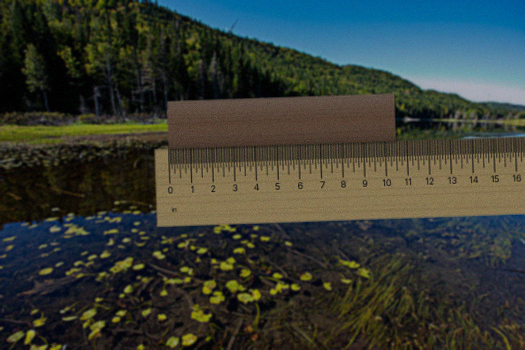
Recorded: 10.5,in
